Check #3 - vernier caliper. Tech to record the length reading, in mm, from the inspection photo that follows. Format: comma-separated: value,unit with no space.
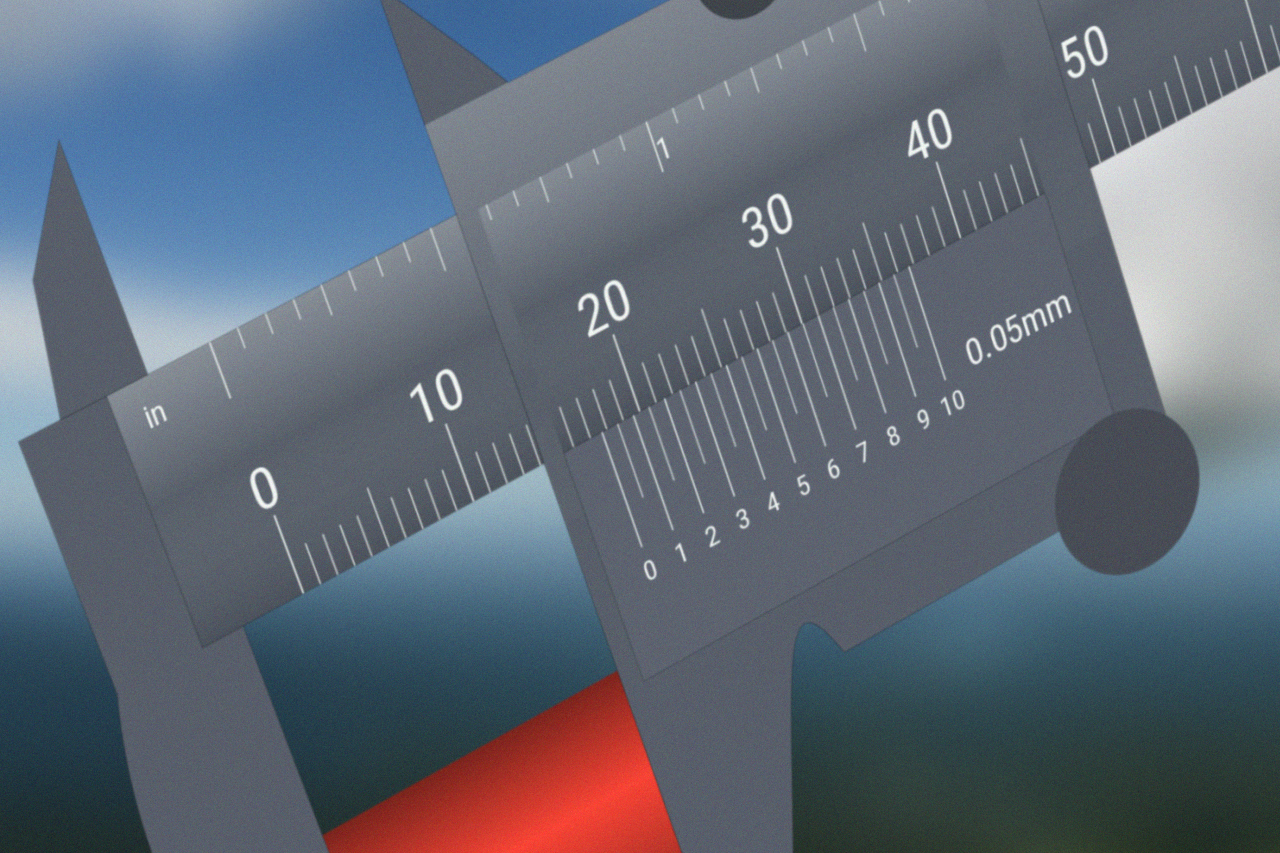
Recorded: 17.7,mm
